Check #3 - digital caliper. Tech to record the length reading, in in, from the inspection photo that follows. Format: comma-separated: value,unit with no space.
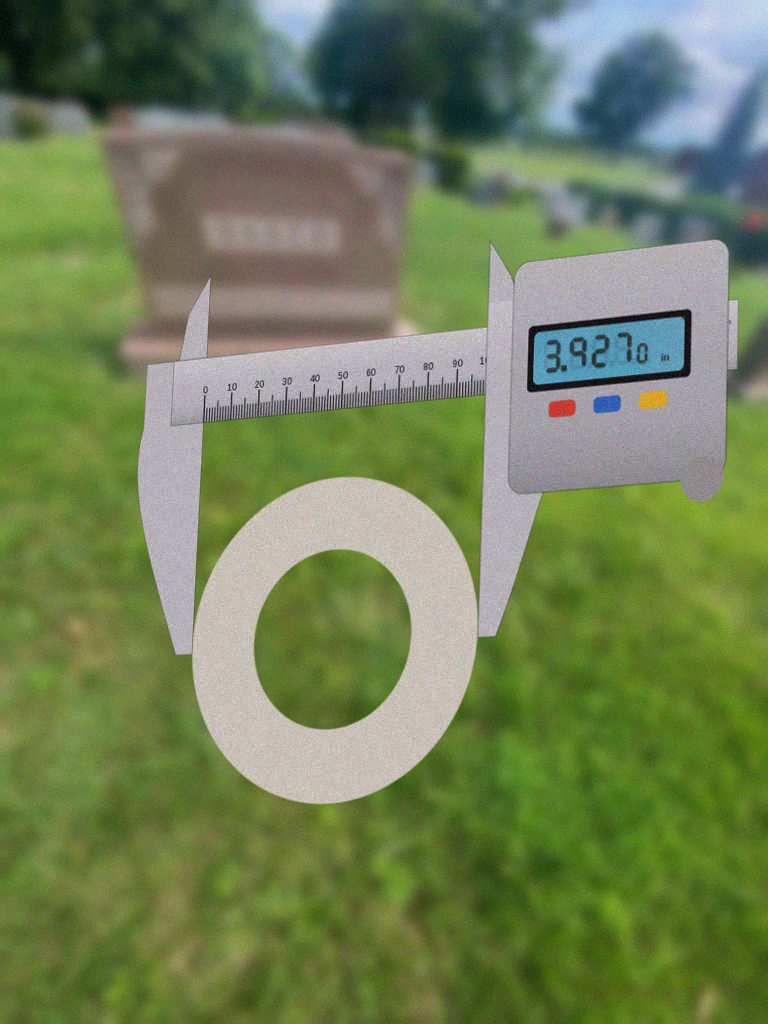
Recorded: 3.9270,in
